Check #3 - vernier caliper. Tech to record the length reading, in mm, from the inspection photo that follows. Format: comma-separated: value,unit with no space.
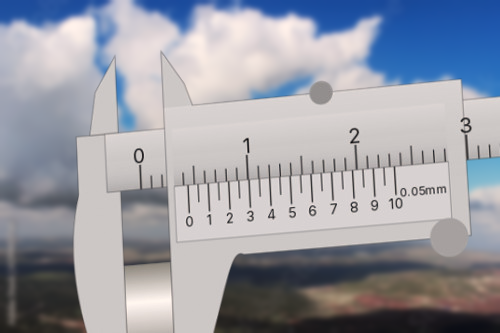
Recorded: 4.4,mm
